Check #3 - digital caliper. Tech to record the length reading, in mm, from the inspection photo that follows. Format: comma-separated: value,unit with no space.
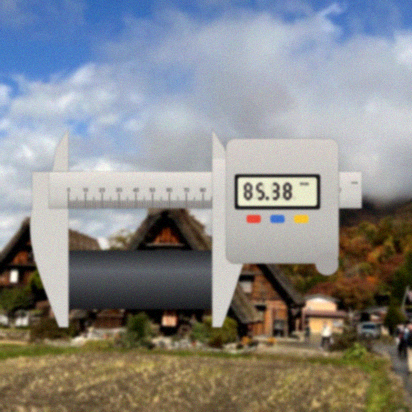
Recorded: 85.38,mm
